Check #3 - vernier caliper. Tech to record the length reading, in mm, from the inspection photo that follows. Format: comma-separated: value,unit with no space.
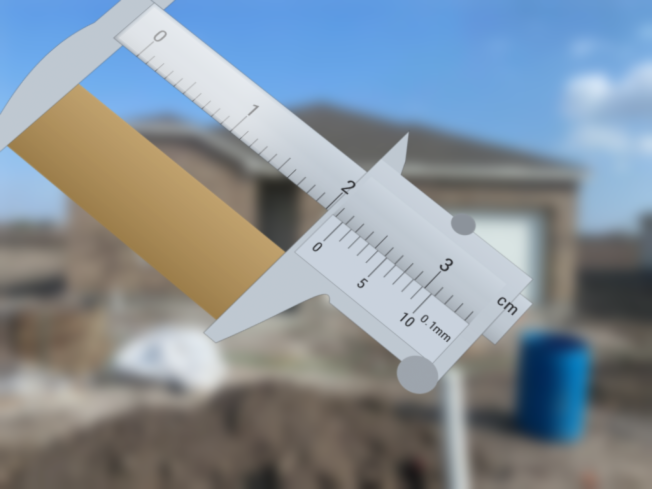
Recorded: 21.7,mm
